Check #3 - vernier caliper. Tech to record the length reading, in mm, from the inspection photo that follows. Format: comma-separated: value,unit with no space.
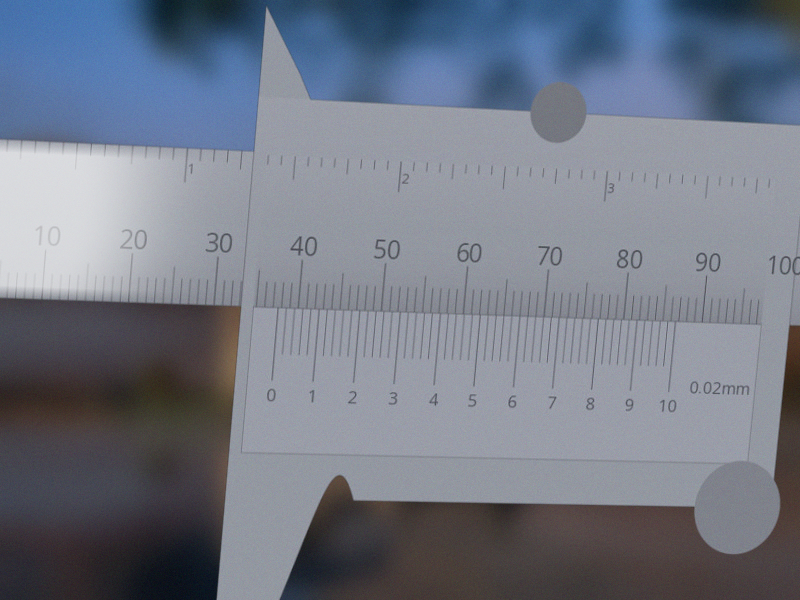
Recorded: 37.6,mm
